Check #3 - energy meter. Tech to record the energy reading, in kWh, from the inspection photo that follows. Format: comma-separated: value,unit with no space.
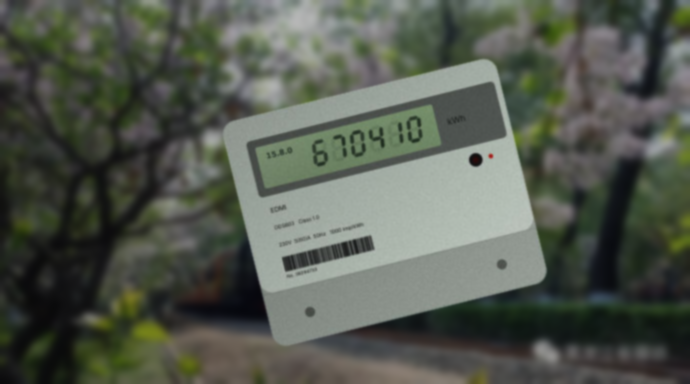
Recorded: 670410,kWh
